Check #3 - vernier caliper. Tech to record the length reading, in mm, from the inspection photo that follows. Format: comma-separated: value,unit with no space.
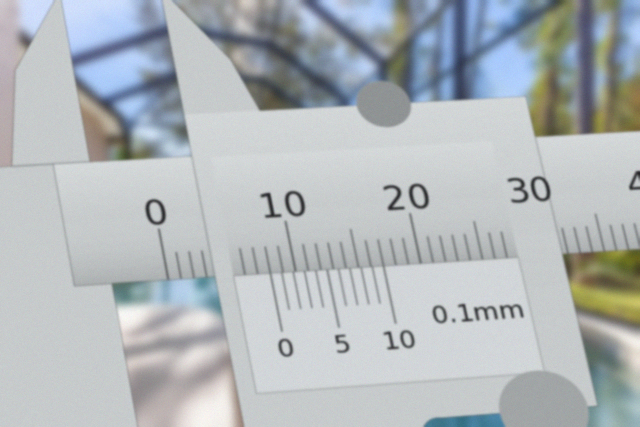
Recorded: 8.0,mm
